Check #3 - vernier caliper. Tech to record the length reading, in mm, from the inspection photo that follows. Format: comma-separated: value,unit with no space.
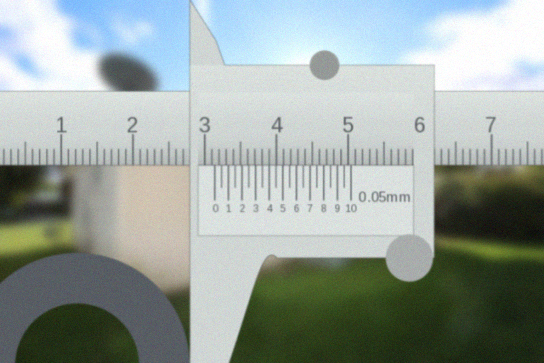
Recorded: 31.4,mm
